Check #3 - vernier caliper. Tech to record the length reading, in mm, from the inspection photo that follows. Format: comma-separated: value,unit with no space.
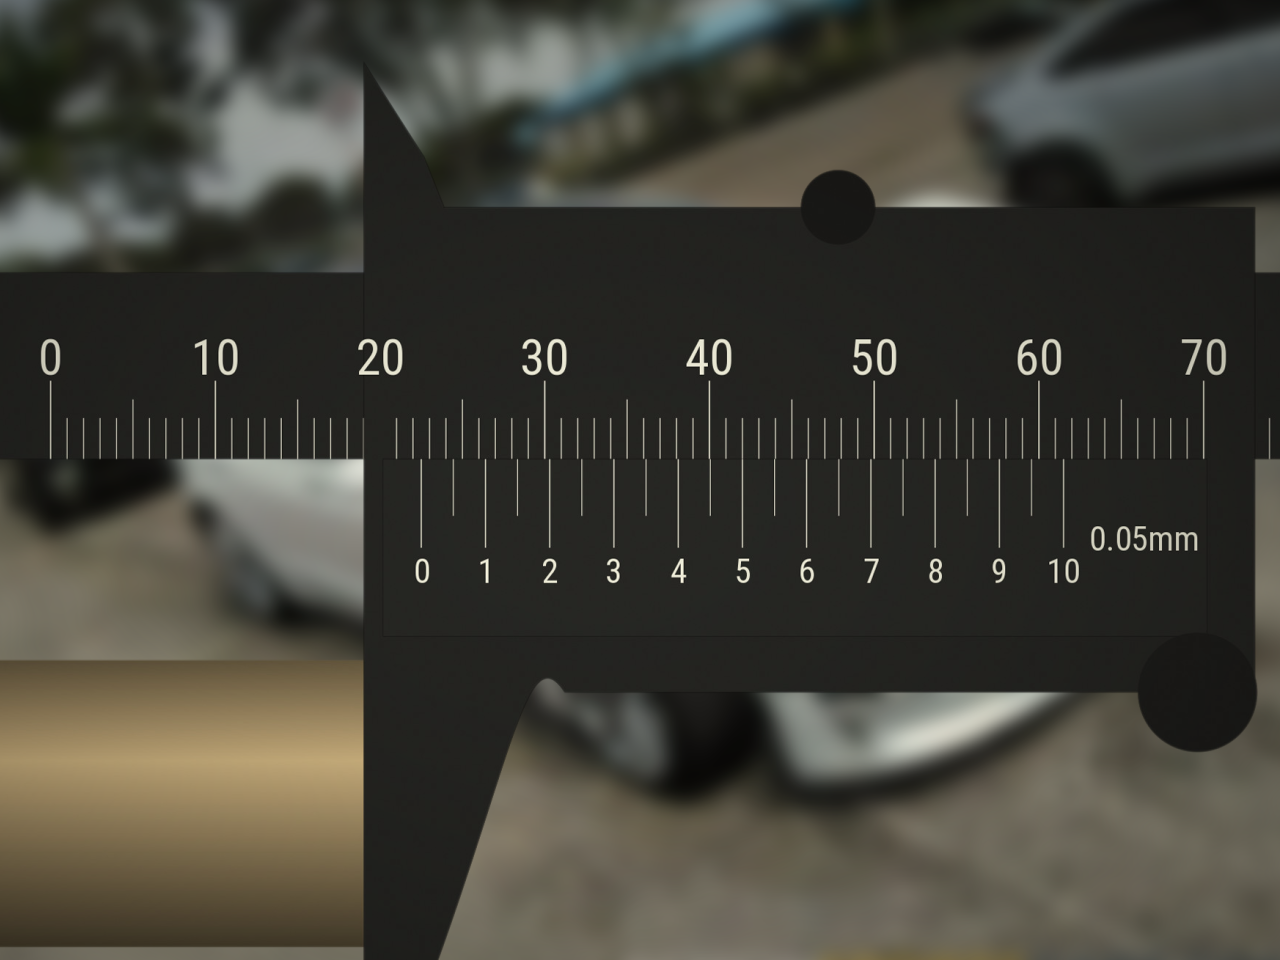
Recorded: 22.5,mm
